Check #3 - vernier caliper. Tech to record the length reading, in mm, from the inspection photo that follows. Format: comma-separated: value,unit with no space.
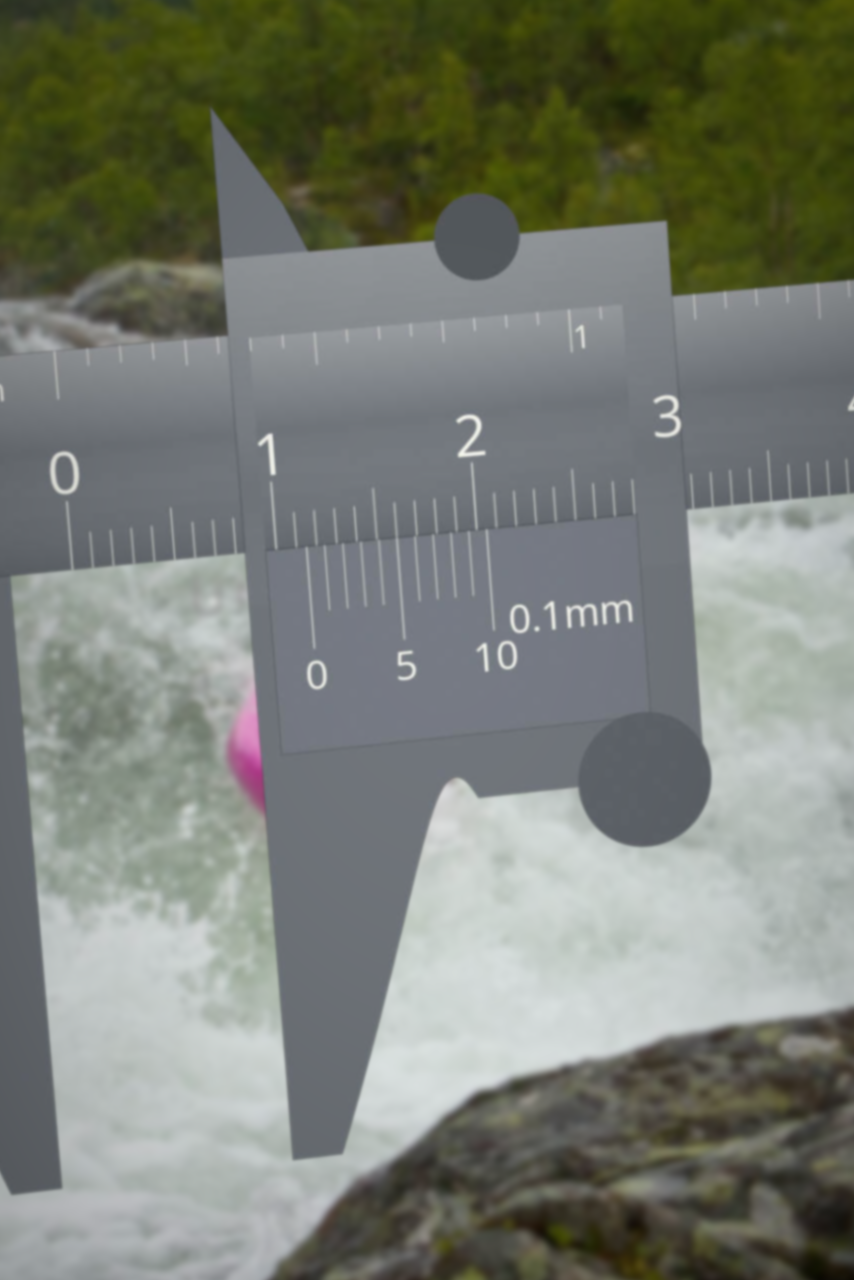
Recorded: 11.5,mm
